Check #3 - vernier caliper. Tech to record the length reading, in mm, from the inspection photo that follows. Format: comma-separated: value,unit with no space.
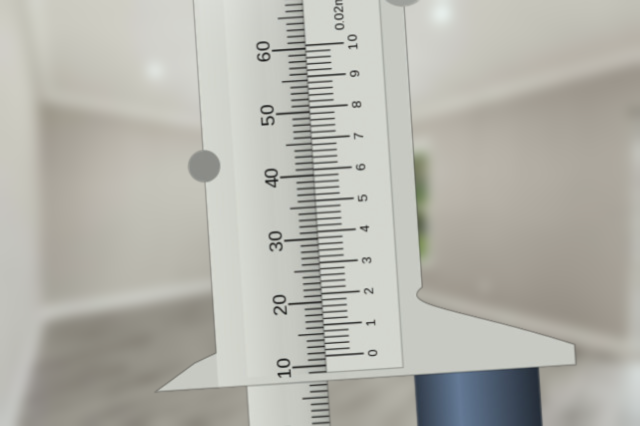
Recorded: 11.5,mm
